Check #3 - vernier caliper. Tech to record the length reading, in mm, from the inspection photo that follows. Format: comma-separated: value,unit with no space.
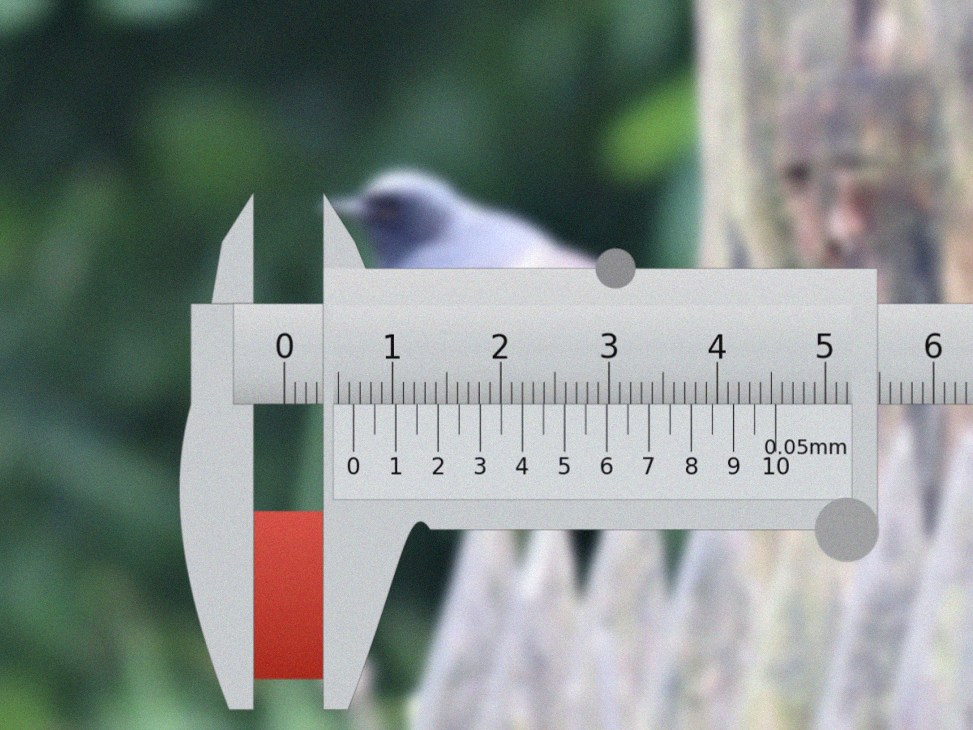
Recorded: 6.4,mm
